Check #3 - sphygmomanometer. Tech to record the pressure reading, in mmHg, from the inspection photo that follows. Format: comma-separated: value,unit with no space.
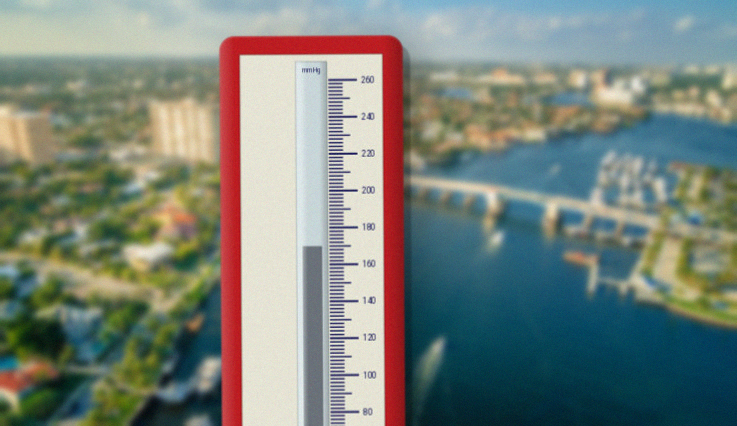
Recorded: 170,mmHg
